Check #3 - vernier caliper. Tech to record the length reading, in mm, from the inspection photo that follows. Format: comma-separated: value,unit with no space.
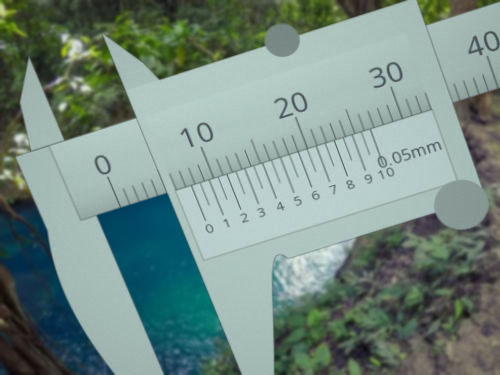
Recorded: 7.6,mm
